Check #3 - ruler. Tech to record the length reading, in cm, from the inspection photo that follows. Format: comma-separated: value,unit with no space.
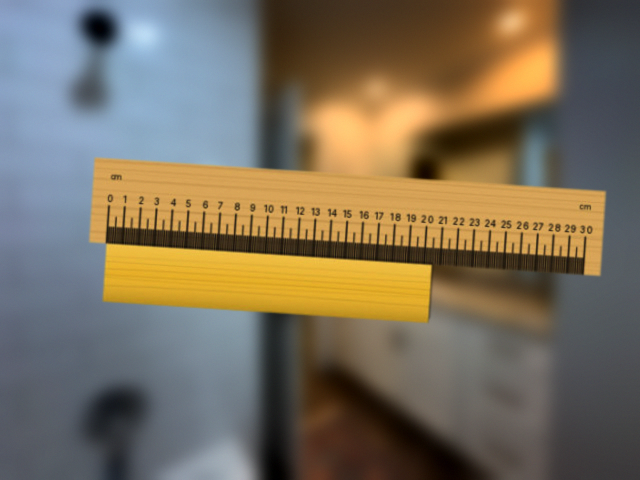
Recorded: 20.5,cm
